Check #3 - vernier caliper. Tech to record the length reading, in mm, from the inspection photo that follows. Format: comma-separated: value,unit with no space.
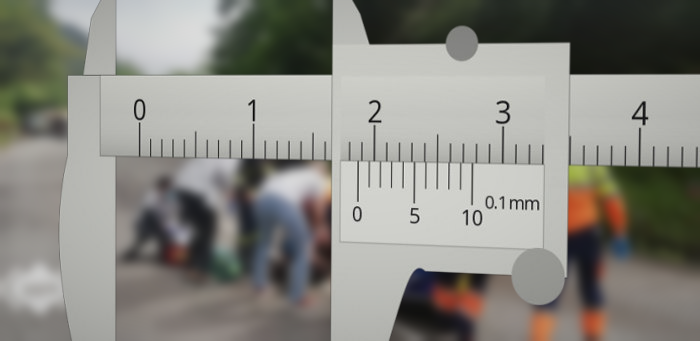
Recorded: 18.7,mm
